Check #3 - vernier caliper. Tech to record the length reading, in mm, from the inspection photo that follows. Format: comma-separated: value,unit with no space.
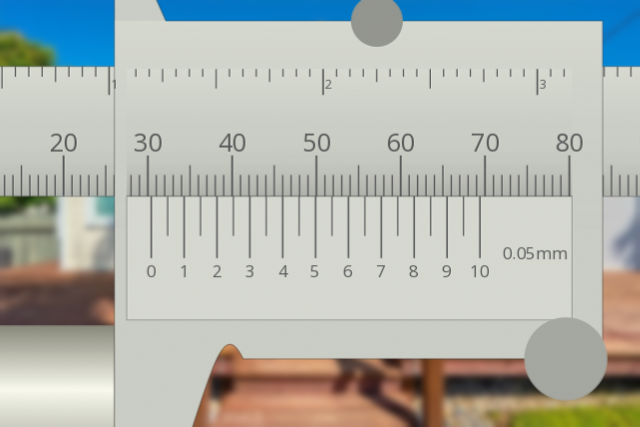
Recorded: 30.4,mm
